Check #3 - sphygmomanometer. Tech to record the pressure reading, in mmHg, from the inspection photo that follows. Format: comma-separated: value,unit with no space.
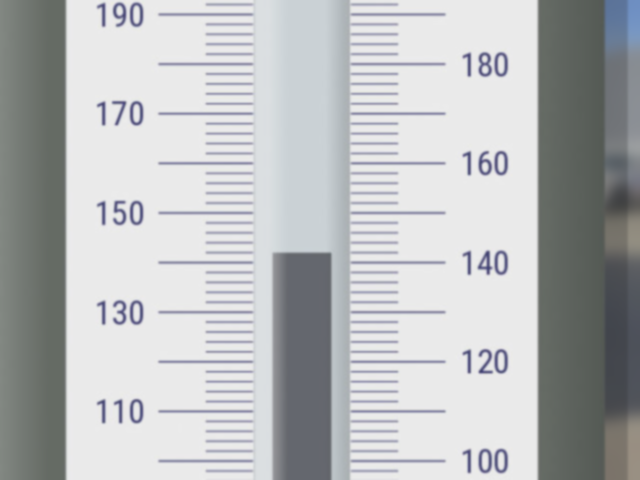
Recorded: 142,mmHg
